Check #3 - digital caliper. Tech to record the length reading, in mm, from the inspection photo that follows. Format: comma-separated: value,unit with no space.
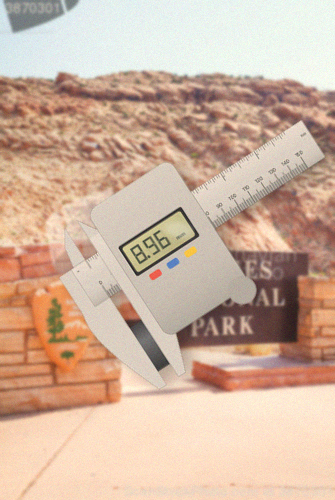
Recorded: 8.96,mm
